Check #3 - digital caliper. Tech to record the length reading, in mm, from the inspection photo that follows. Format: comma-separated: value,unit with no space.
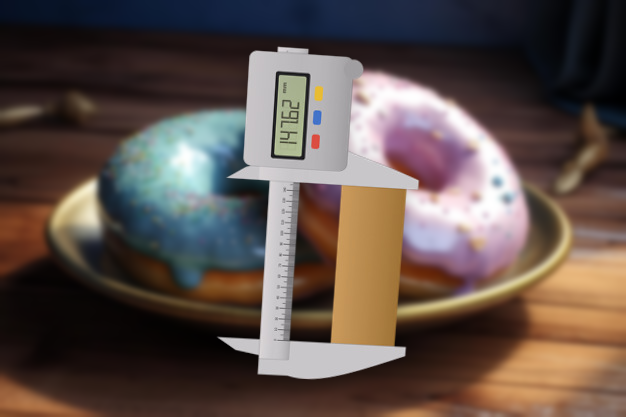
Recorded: 147.62,mm
